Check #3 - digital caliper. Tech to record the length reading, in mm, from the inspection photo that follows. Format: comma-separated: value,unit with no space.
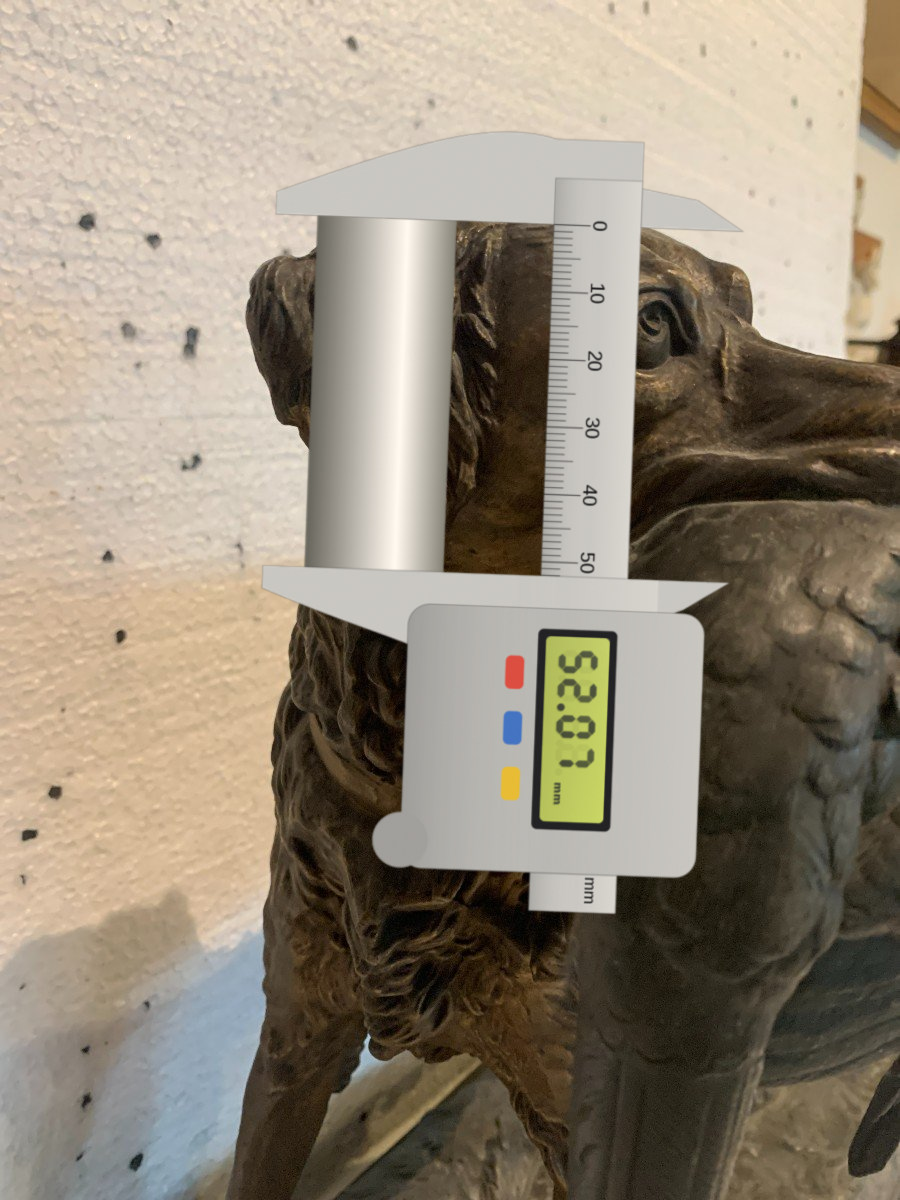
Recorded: 52.07,mm
